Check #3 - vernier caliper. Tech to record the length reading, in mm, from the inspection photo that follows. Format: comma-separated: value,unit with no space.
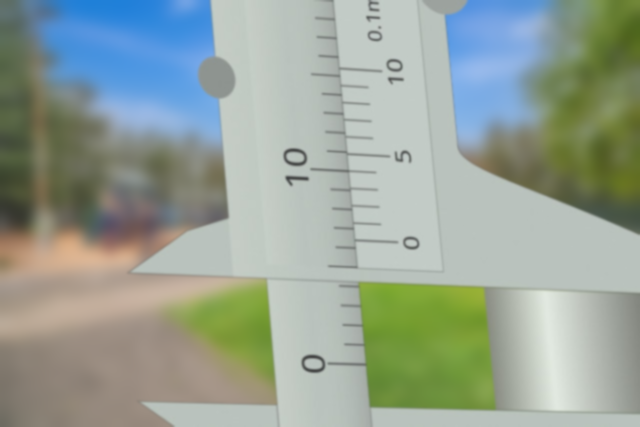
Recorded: 6.4,mm
